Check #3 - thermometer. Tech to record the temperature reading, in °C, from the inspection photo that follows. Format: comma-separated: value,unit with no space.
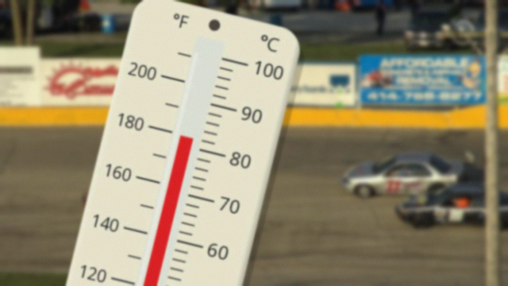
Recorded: 82,°C
